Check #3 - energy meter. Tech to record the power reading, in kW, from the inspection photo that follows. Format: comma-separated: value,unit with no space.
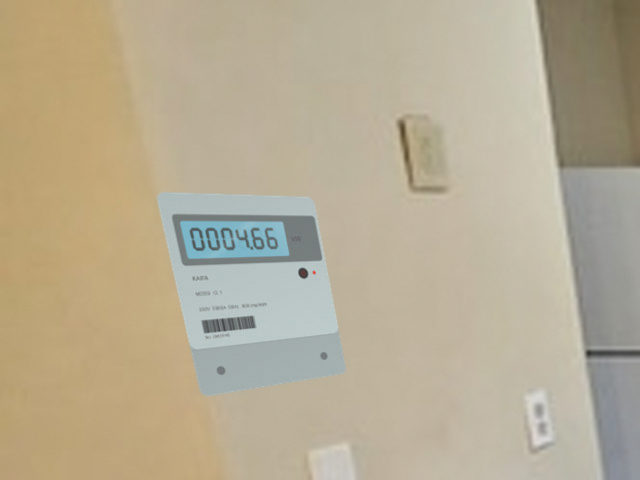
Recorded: 4.66,kW
